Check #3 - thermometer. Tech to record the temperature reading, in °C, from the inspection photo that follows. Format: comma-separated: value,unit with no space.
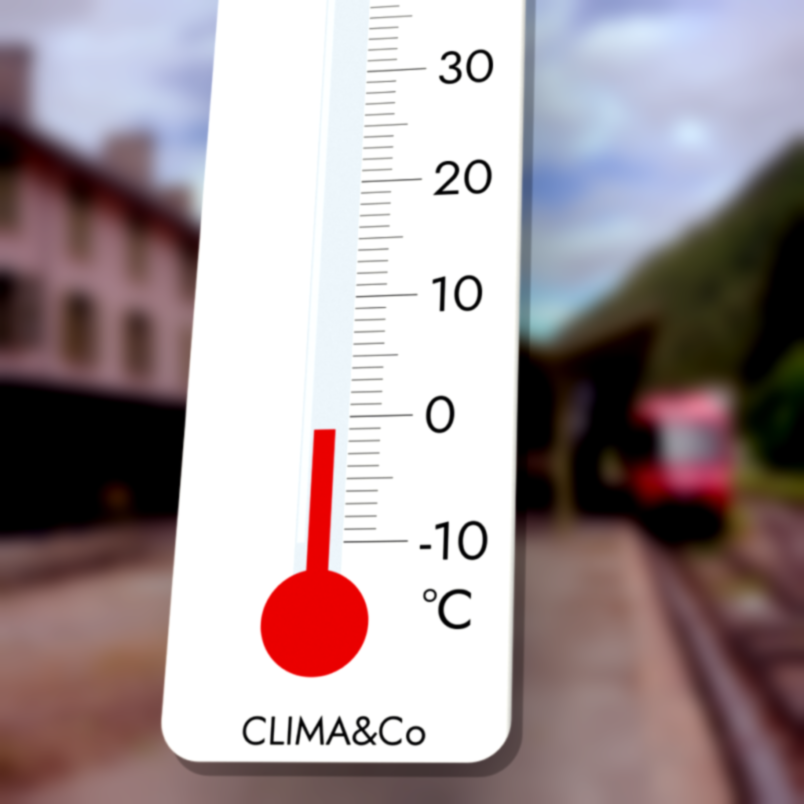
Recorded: -1,°C
